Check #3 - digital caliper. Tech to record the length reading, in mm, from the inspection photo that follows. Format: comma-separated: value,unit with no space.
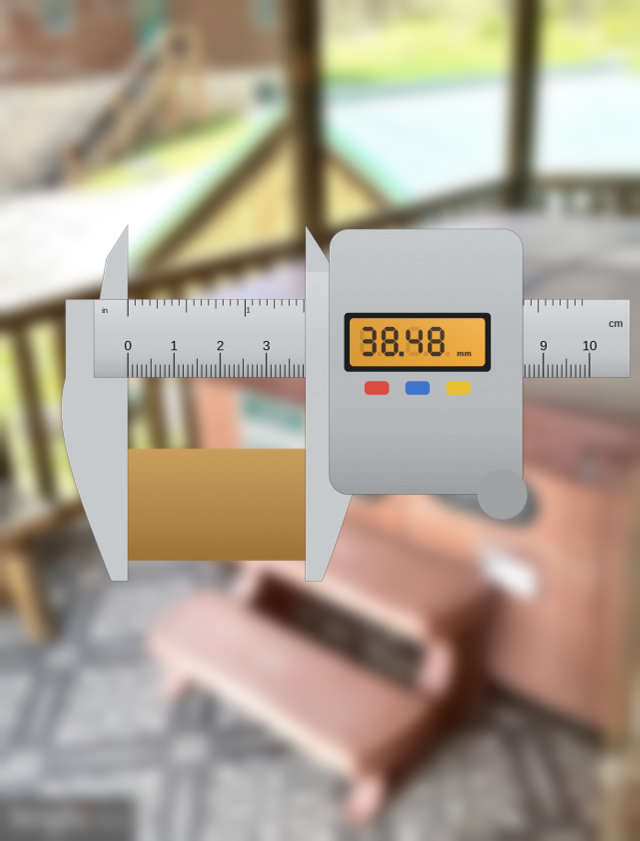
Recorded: 38.48,mm
